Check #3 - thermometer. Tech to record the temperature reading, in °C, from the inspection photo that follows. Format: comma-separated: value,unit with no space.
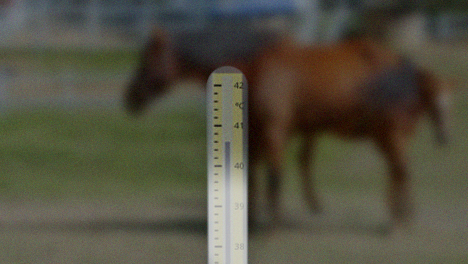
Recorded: 40.6,°C
